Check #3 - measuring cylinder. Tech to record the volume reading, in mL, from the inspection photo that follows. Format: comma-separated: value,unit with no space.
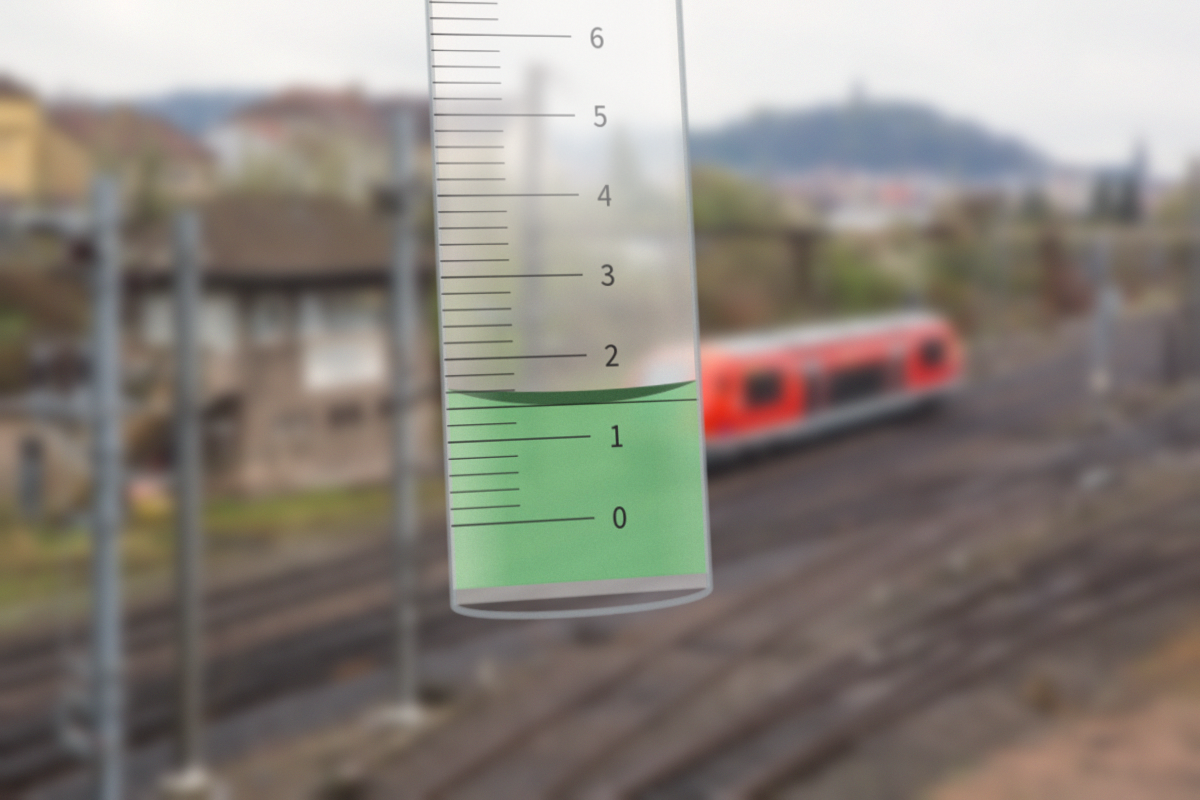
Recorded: 1.4,mL
